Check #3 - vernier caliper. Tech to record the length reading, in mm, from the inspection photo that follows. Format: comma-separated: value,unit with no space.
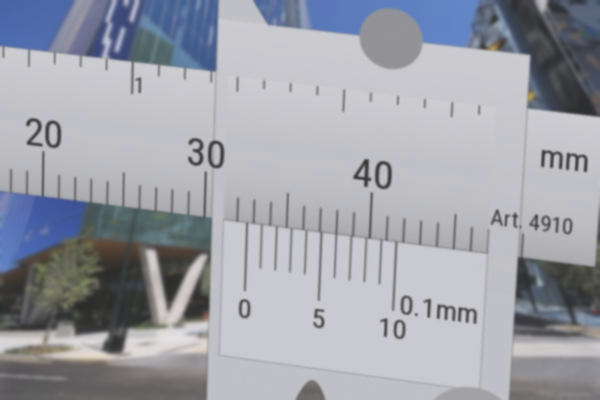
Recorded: 32.6,mm
